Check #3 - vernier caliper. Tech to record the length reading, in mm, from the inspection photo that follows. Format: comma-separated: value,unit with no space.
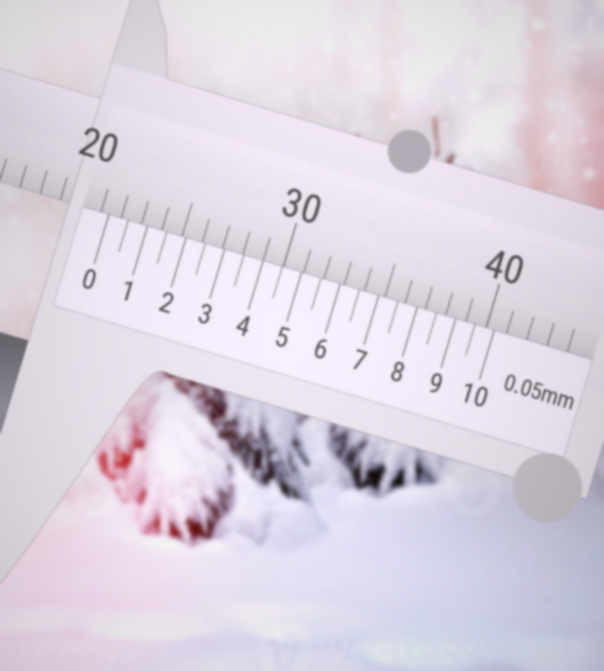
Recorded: 21.4,mm
